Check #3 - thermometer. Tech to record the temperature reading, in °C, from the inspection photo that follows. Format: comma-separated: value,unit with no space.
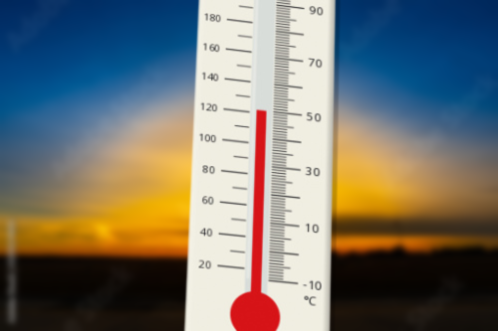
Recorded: 50,°C
